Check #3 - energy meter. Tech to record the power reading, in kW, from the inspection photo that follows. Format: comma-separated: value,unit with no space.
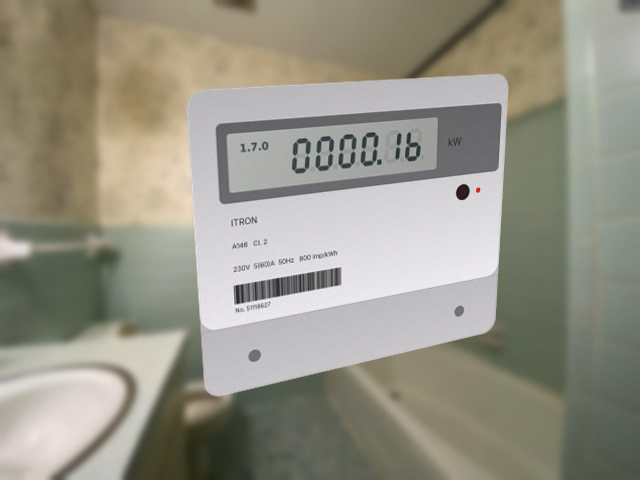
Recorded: 0.16,kW
